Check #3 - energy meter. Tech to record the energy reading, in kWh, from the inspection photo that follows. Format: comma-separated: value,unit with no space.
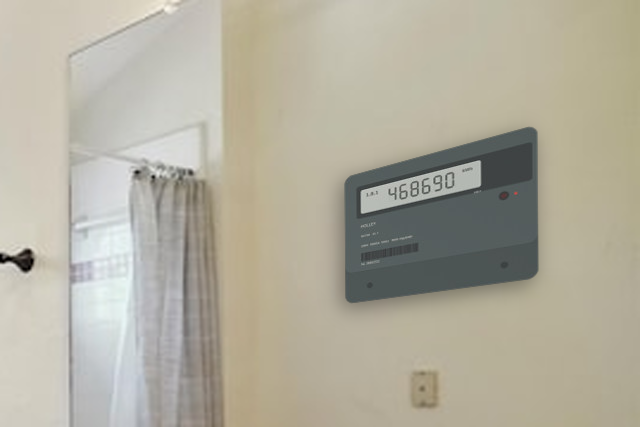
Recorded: 468690,kWh
